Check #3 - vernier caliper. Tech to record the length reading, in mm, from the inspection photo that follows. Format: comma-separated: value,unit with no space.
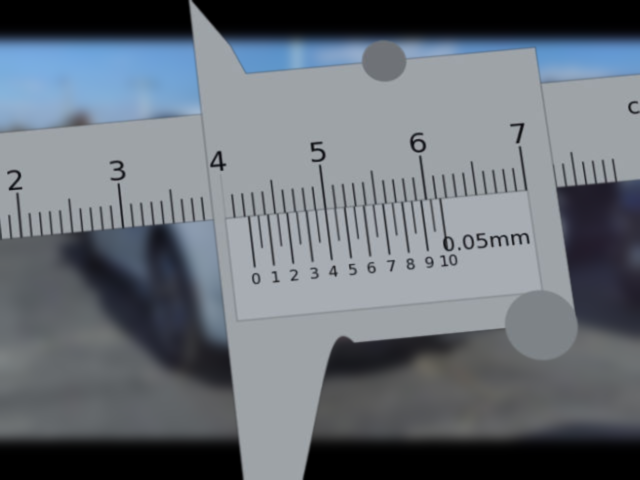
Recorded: 42.4,mm
